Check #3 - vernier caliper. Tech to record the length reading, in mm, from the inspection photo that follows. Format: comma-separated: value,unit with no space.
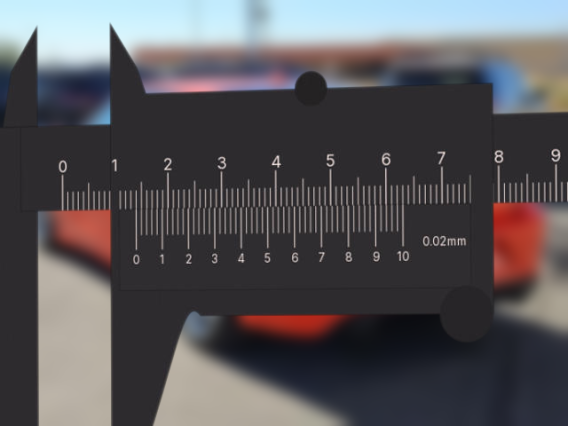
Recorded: 14.0,mm
